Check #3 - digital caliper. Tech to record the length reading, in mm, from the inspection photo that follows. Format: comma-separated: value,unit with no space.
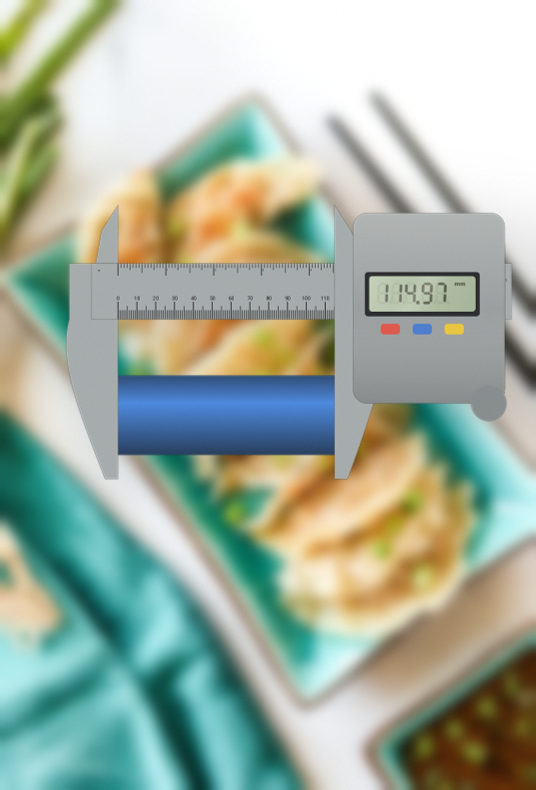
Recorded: 114.97,mm
